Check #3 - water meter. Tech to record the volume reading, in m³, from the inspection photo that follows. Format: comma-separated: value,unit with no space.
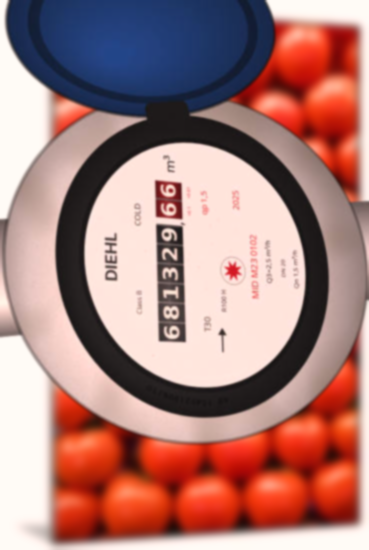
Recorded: 681329.66,m³
